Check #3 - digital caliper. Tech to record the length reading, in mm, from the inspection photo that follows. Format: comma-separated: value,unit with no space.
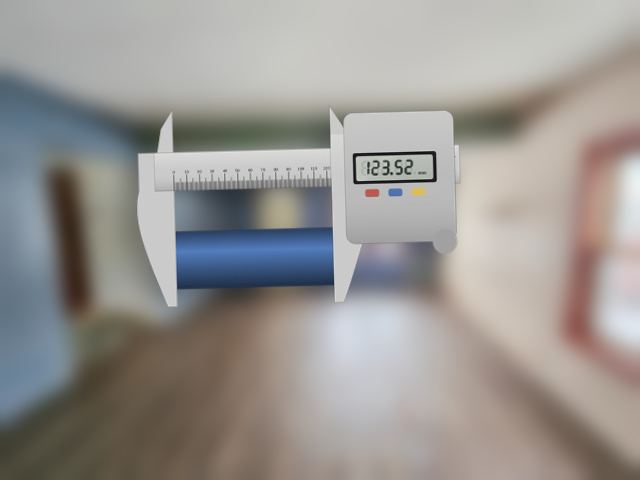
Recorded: 123.52,mm
